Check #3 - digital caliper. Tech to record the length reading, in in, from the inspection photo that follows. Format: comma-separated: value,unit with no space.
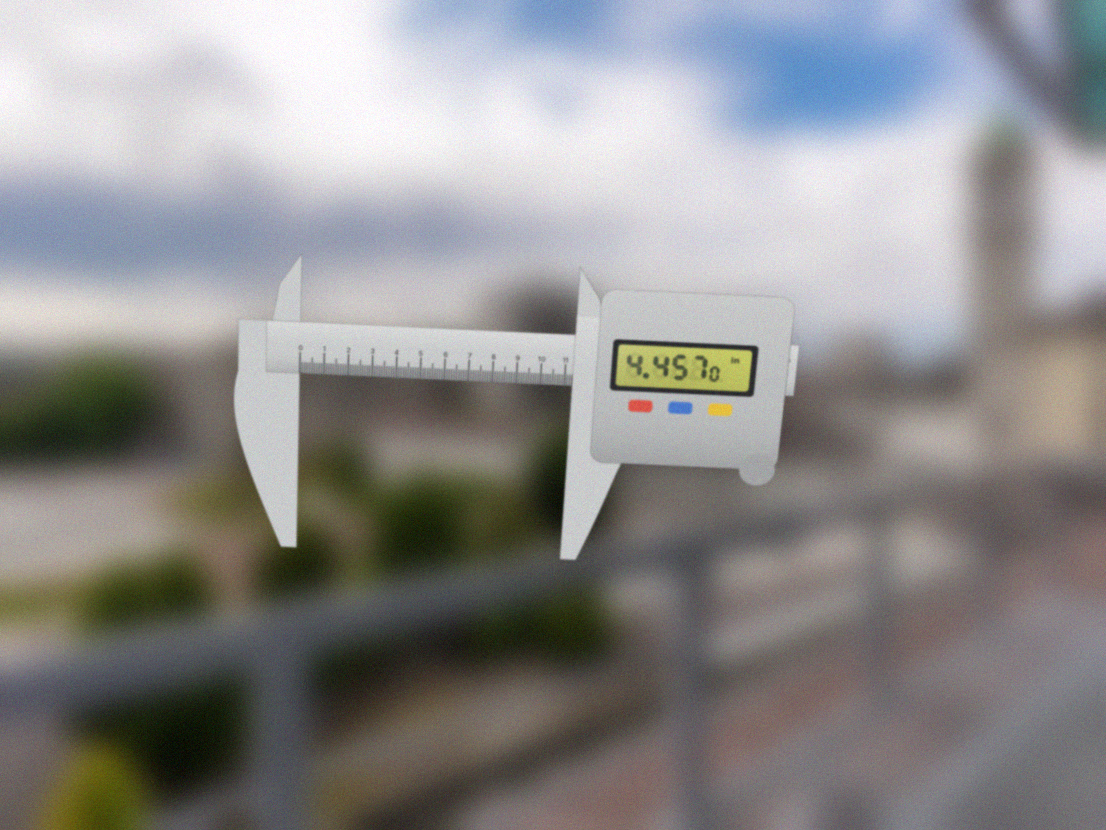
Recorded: 4.4570,in
